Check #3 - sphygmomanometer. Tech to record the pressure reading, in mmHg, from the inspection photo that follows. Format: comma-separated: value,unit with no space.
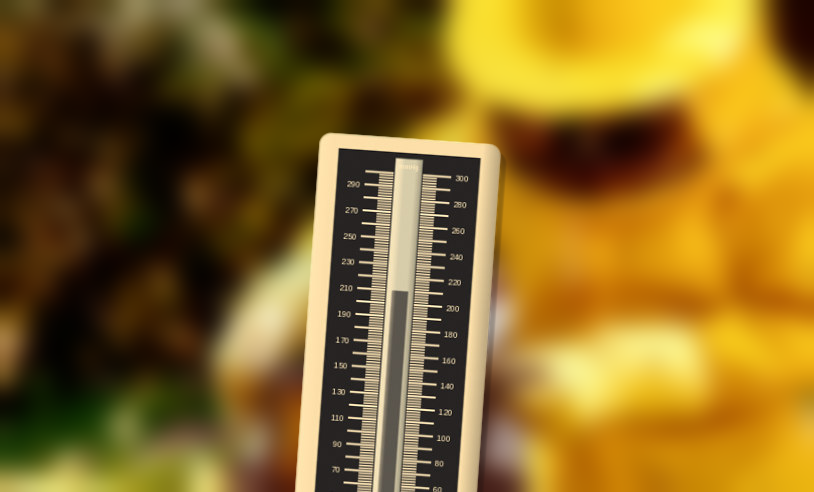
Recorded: 210,mmHg
